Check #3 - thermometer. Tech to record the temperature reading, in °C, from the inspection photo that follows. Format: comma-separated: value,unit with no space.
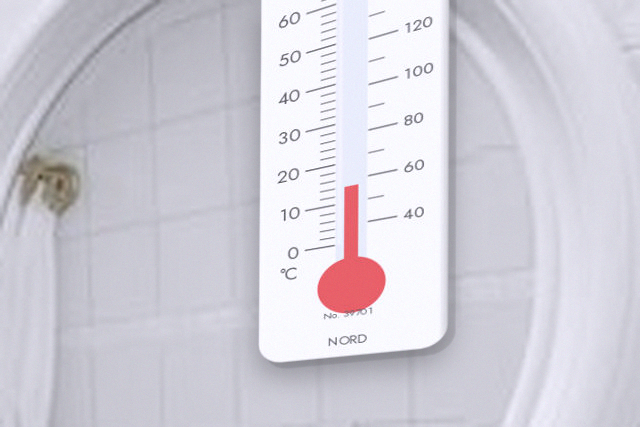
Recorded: 14,°C
